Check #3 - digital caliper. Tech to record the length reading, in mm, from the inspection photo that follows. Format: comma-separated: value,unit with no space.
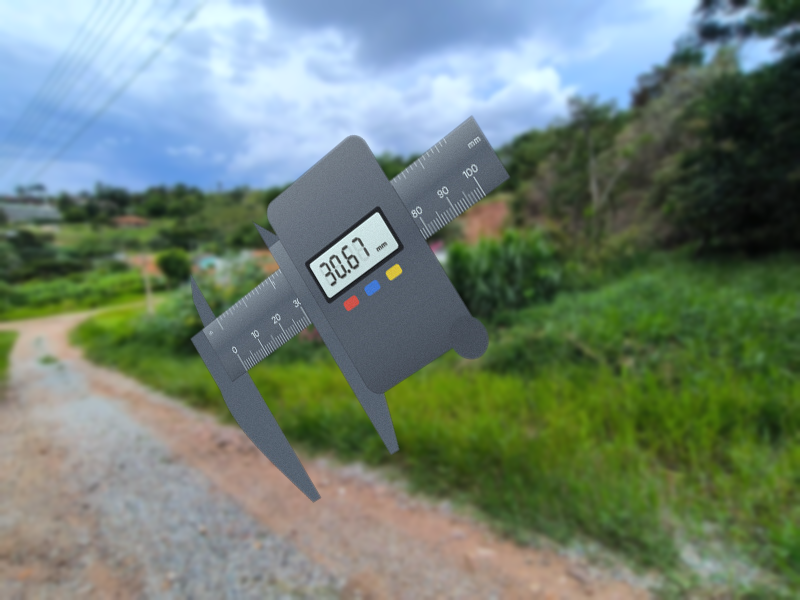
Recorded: 30.67,mm
